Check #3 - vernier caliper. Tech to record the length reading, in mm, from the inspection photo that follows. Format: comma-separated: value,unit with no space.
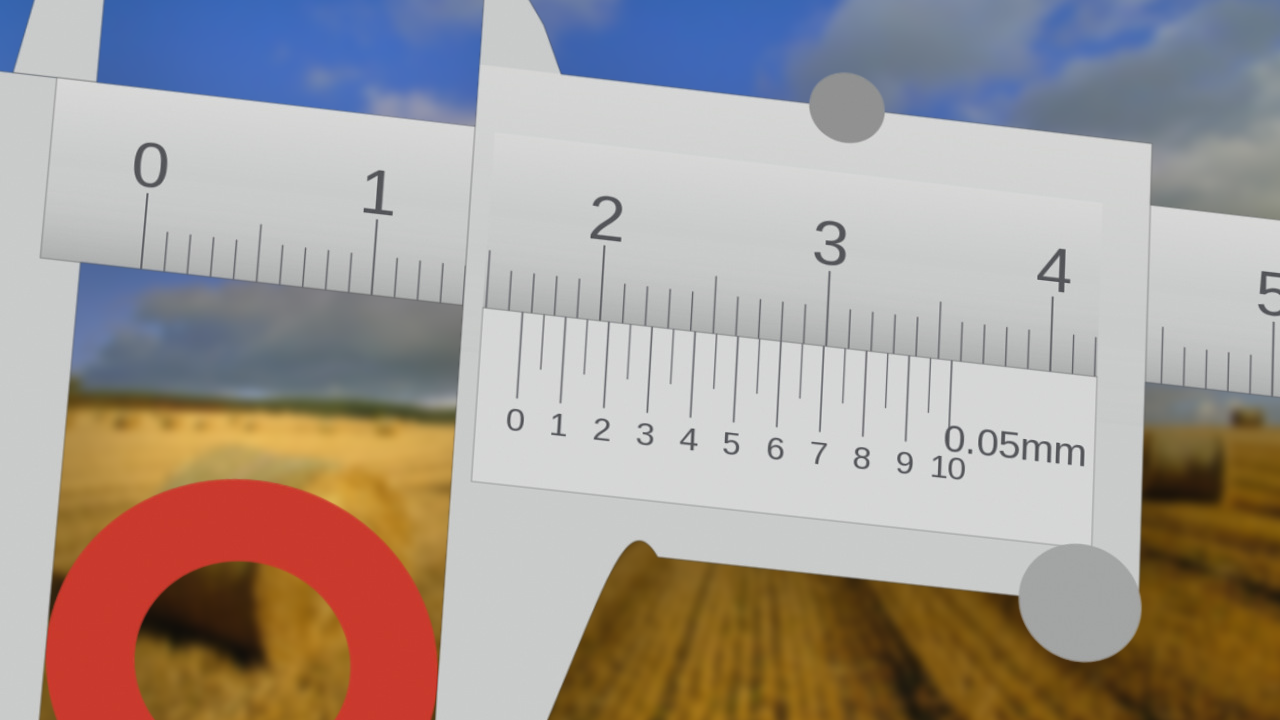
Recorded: 16.6,mm
